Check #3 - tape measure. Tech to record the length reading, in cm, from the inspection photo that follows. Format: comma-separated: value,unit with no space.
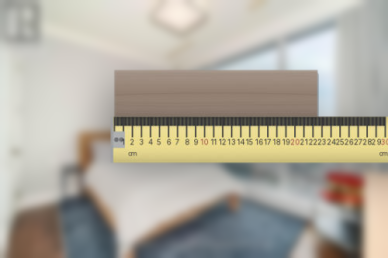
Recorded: 22.5,cm
